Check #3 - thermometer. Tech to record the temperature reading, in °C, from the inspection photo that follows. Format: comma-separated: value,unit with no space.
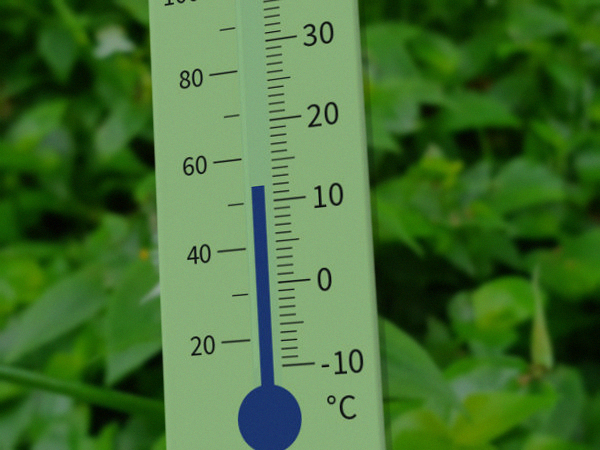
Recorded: 12,°C
